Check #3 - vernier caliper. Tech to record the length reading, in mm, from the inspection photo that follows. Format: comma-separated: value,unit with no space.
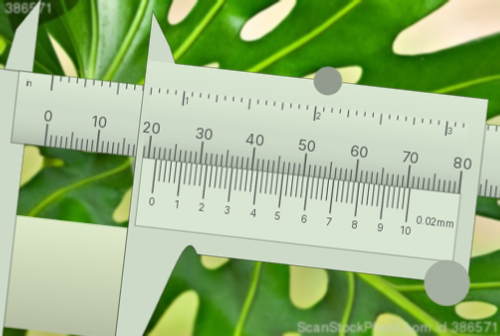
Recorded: 21.5,mm
